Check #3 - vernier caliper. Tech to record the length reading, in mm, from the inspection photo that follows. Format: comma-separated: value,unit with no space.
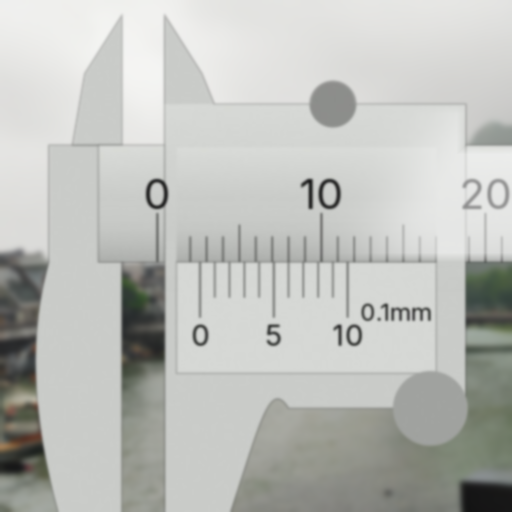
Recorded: 2.6,mm
